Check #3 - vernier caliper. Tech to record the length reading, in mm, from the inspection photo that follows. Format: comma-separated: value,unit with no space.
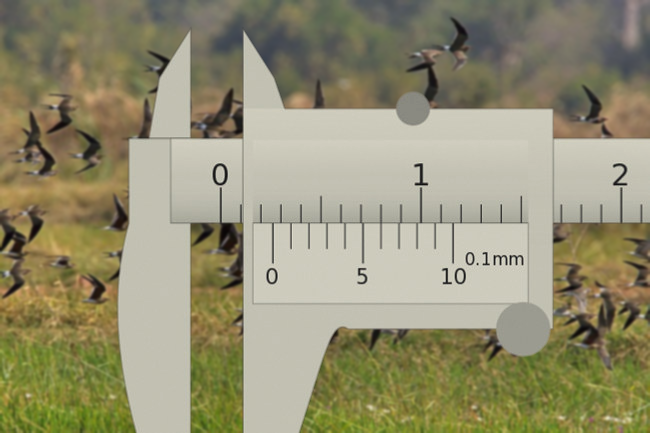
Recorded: 2.6,mm
